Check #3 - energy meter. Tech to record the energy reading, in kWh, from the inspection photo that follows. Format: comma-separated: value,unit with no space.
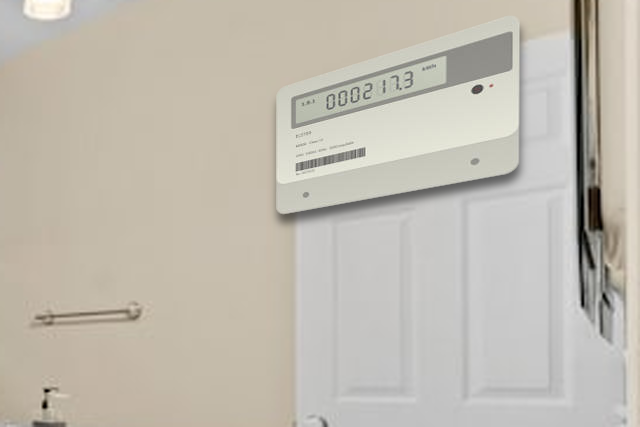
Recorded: 217.3,kWh
